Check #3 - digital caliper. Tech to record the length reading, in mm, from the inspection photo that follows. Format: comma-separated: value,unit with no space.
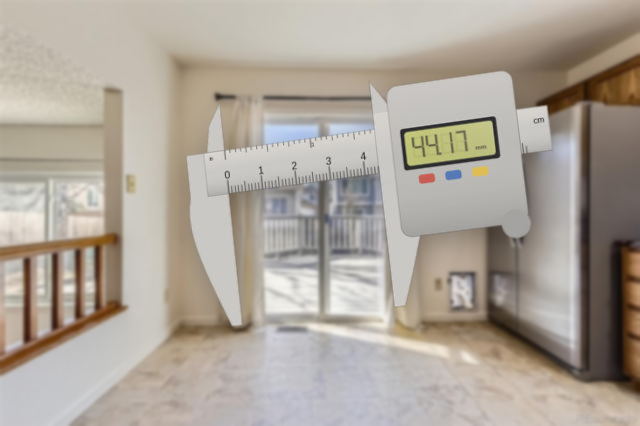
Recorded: 44.17,mm
